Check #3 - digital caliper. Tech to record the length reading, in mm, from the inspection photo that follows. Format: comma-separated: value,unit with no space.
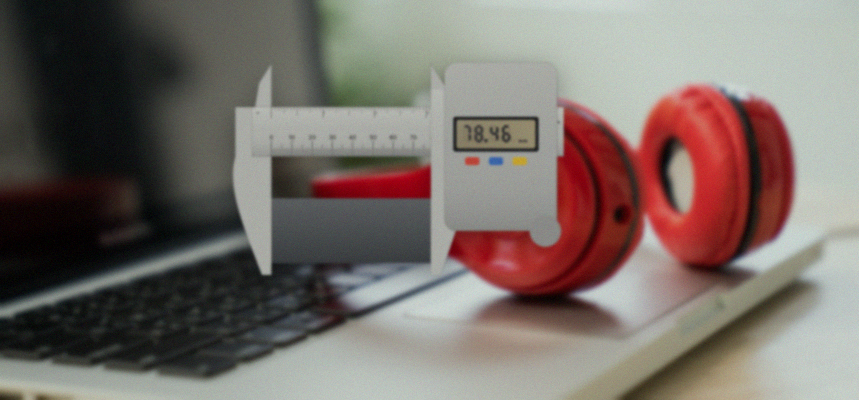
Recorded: 78.46,mm
